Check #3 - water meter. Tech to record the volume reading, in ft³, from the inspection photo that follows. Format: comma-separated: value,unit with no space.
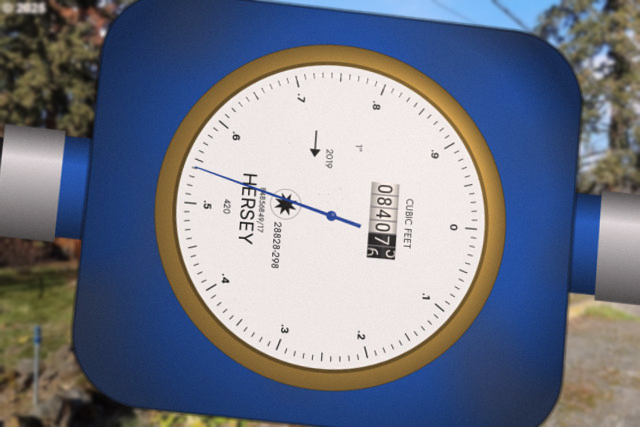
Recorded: 84075.54,ft³
